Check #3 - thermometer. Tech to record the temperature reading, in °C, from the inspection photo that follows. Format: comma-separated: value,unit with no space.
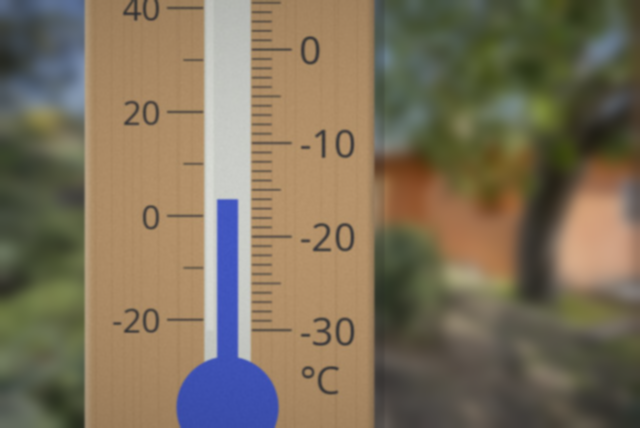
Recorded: -16,°C
